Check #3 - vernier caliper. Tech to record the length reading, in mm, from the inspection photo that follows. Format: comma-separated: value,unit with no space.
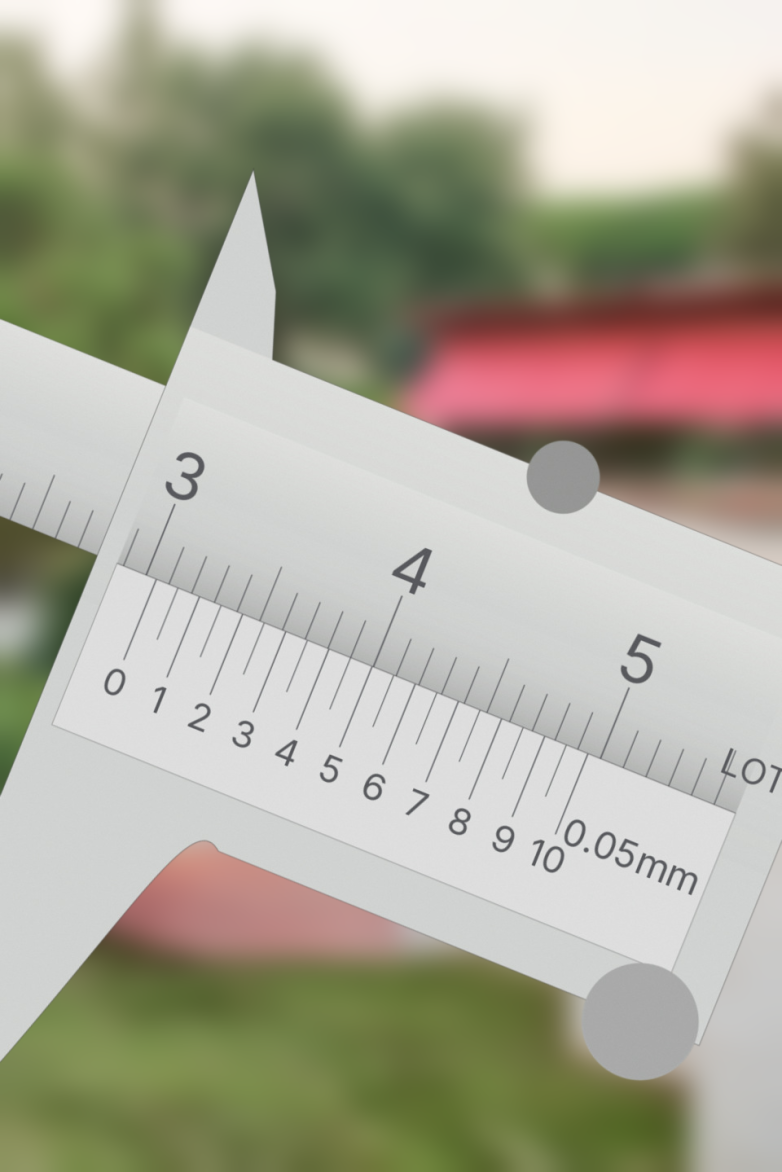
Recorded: 30.45,mm
